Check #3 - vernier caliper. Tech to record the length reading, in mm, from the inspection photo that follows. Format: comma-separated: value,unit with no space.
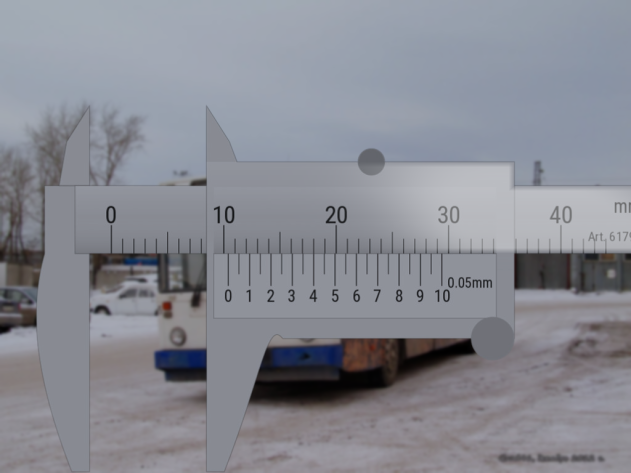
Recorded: 10.4,mm
